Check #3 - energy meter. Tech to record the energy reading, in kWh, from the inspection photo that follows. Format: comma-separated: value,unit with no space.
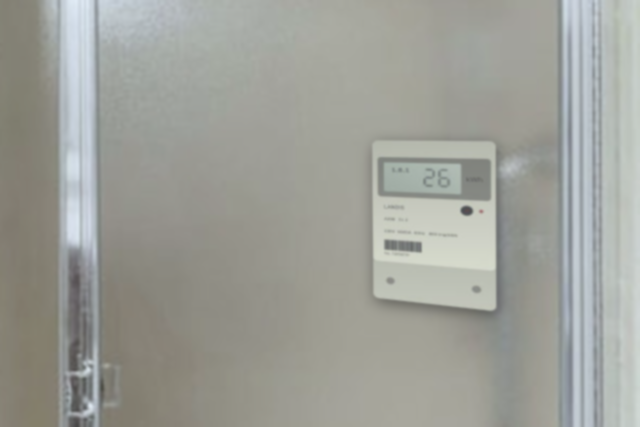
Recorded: 26,kWh
